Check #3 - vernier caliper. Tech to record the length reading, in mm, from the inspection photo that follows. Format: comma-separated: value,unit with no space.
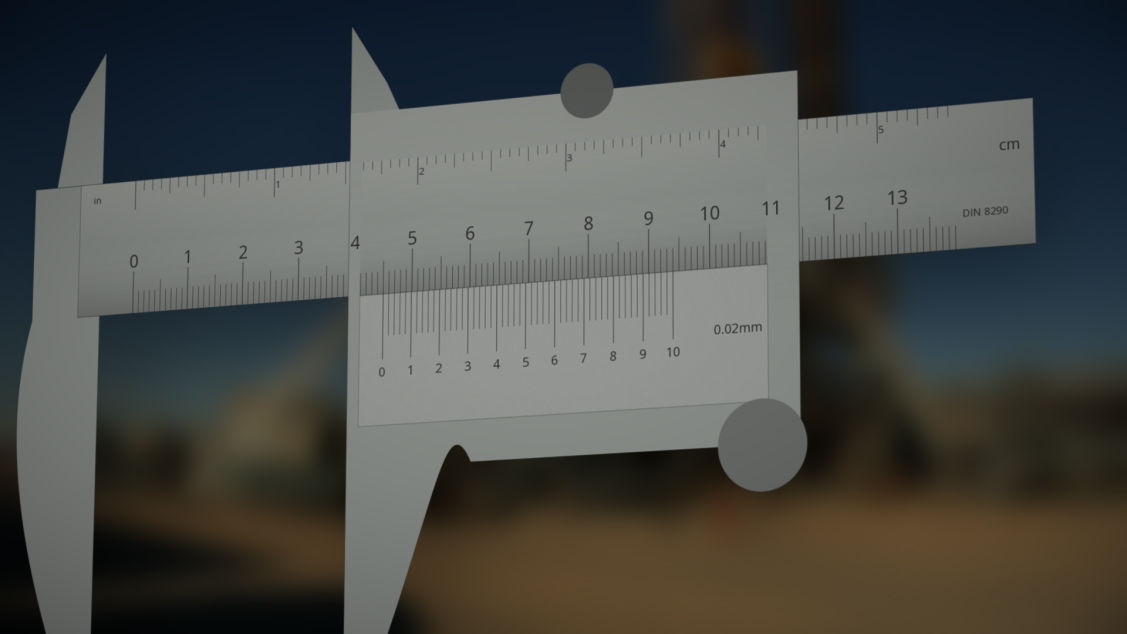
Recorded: 45.0,mm
